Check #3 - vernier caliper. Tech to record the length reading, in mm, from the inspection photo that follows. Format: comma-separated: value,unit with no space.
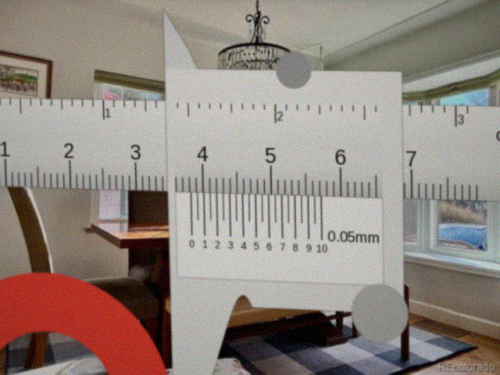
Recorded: 38.2,mm
